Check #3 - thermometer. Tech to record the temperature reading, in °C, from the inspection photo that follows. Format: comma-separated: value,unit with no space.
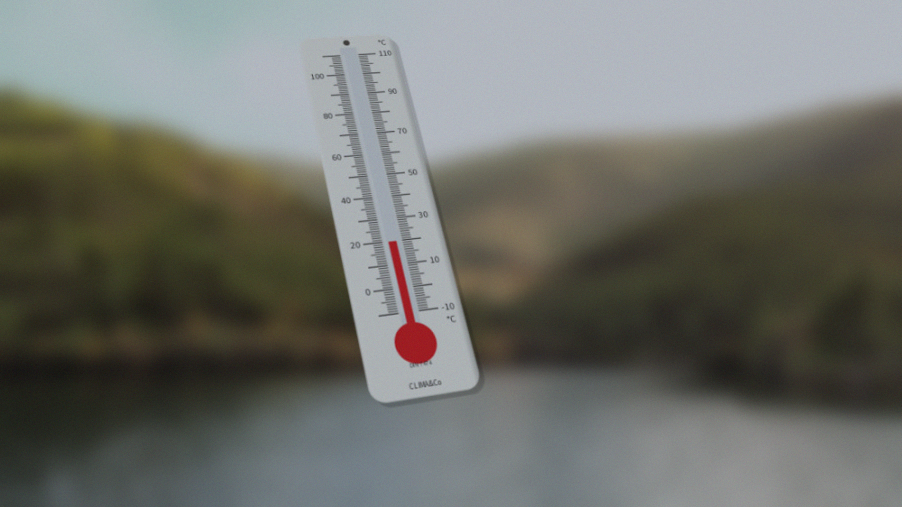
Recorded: 20,°C
